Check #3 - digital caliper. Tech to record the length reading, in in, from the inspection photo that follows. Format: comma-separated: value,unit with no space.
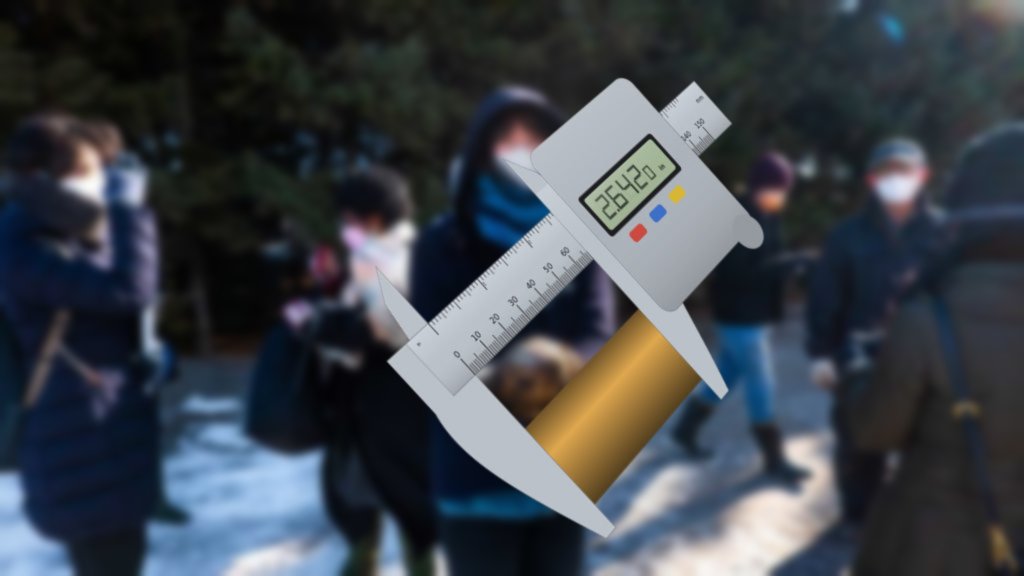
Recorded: 2.6420,in
